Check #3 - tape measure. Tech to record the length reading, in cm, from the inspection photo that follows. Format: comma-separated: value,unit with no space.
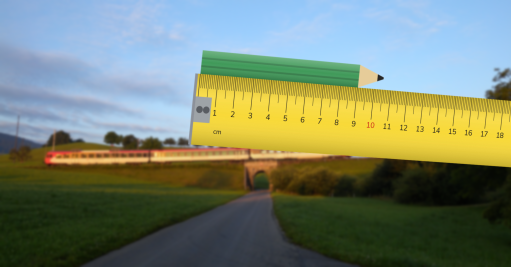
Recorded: 10.5,cm
